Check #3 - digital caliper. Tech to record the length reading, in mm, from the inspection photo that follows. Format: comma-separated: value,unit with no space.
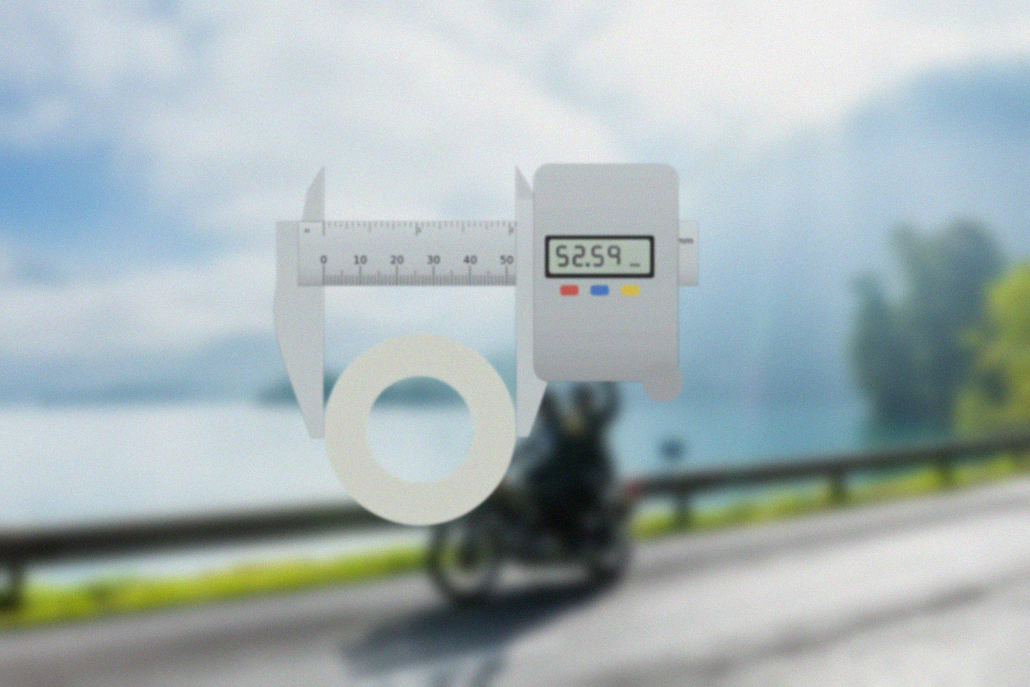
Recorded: 52.59,mm
